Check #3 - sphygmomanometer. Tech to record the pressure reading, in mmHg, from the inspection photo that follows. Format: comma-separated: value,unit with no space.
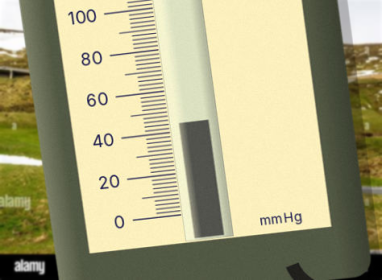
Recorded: 44,mmHg
